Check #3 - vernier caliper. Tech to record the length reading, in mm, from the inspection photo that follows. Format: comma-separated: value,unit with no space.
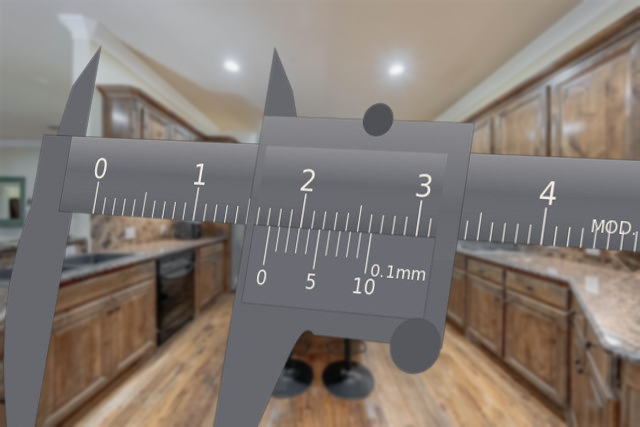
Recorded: 17.2,mm
